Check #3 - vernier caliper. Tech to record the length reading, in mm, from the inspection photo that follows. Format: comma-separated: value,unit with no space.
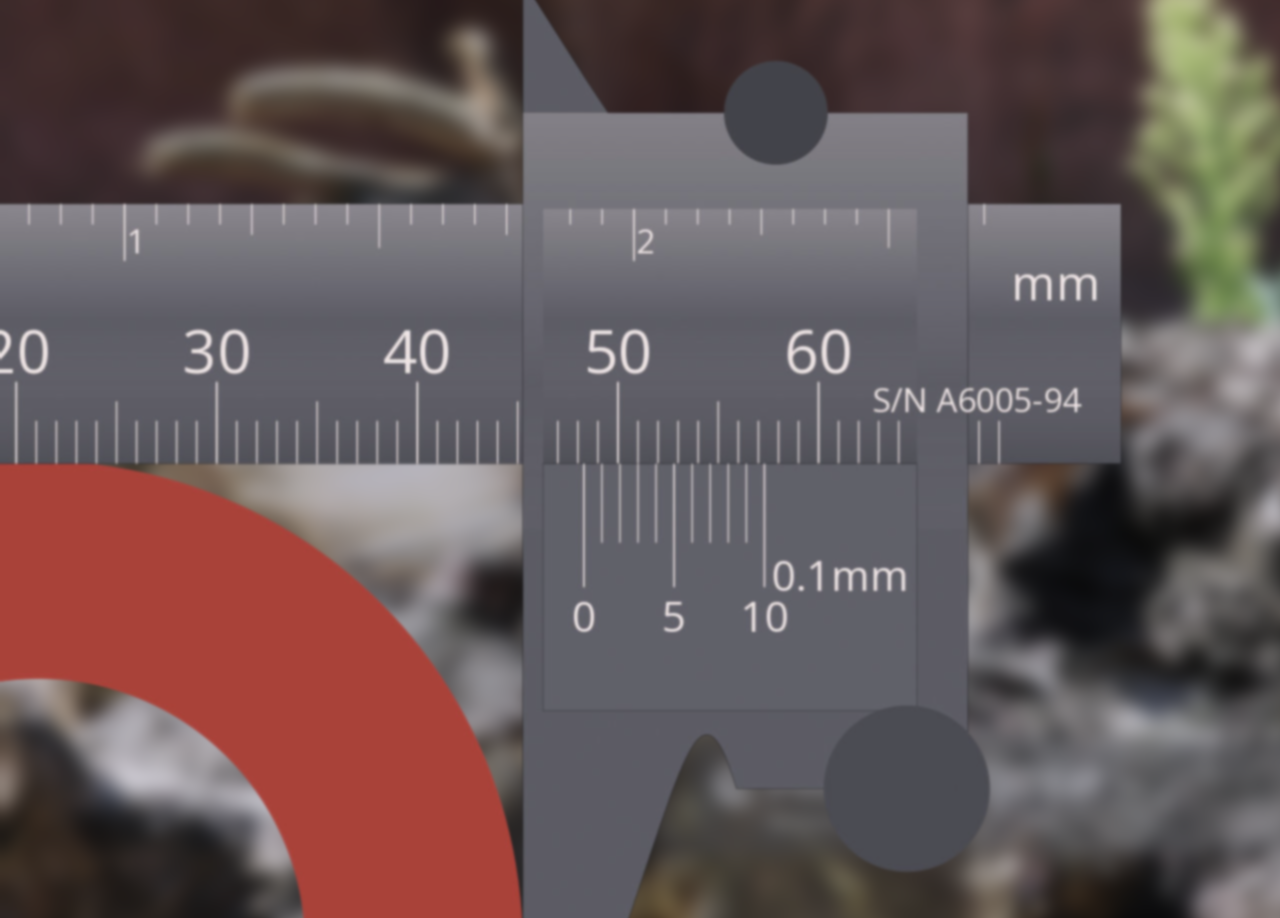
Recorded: 48.3,mm
